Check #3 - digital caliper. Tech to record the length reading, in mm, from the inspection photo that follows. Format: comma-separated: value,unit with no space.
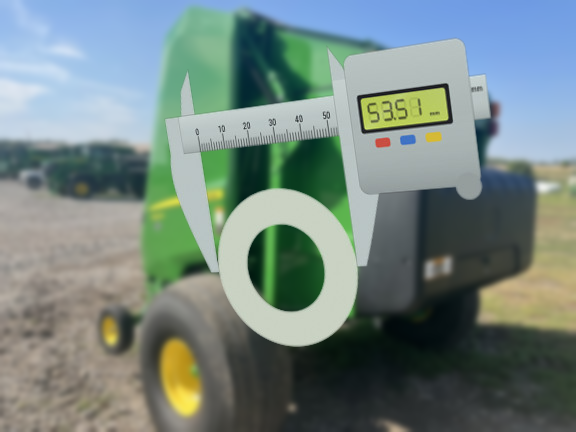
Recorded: 53.51,mm
